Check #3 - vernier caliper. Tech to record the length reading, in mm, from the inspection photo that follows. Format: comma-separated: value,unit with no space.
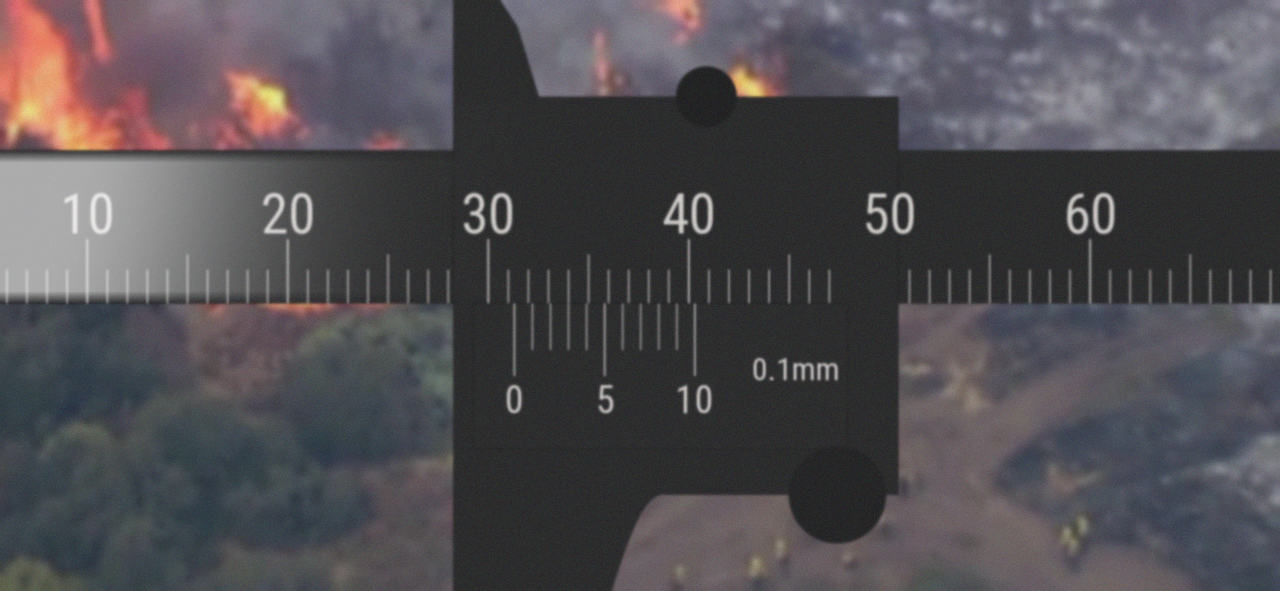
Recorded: 31.3,mm
